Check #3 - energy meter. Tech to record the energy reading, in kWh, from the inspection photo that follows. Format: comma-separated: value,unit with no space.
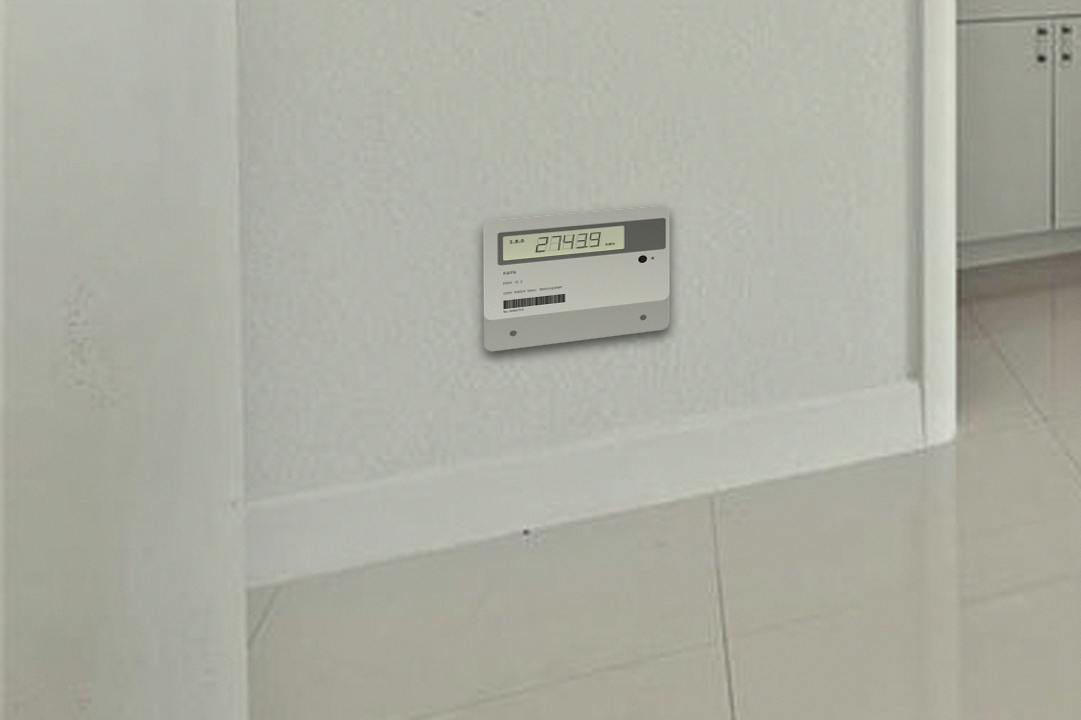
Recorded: 2743.9,kWh
